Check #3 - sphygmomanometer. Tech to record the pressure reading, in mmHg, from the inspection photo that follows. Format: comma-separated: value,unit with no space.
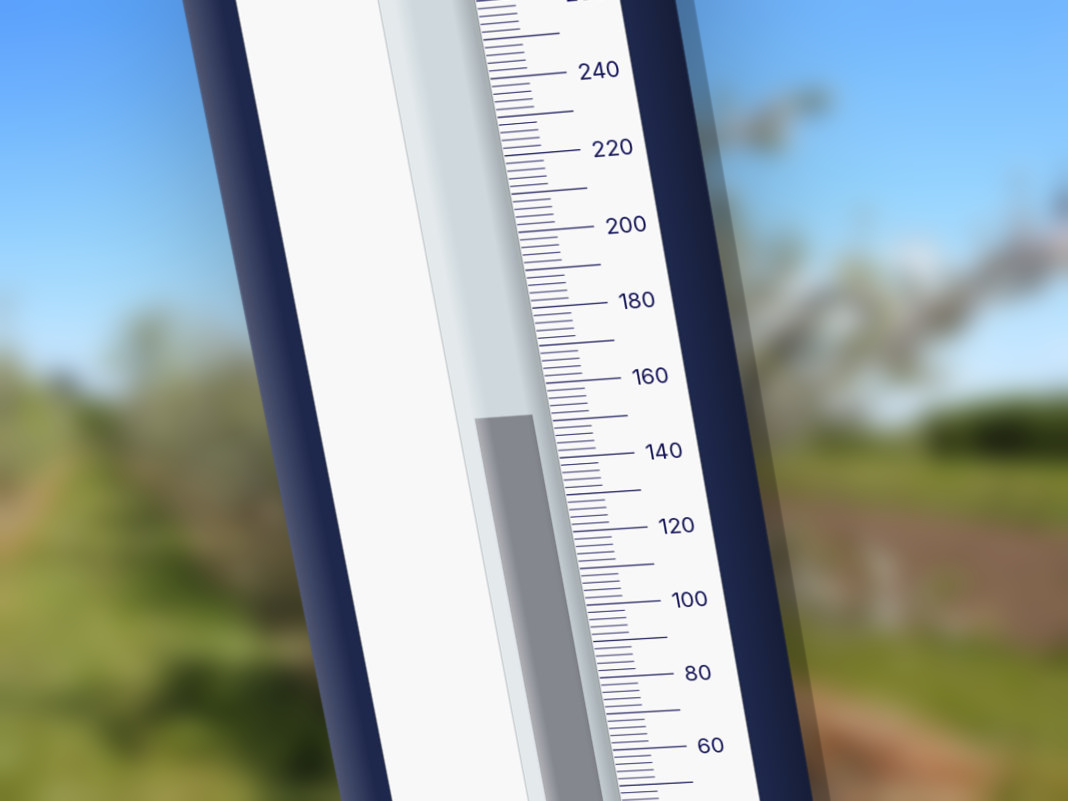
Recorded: 152,mmHg
